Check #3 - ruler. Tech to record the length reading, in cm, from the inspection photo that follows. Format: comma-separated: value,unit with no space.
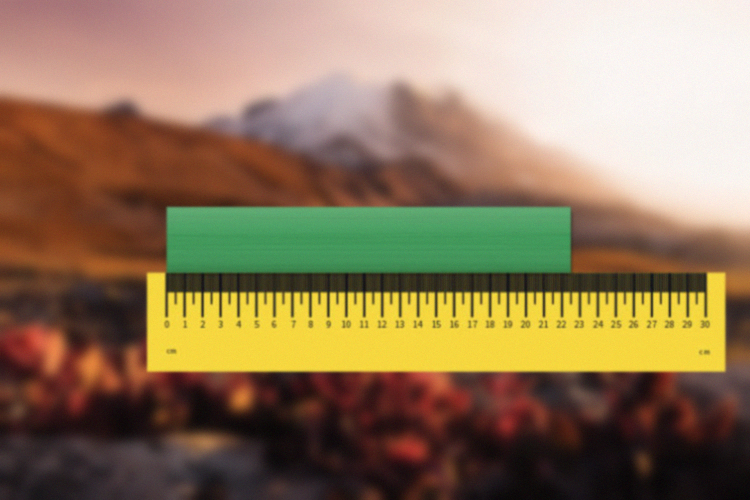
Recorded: 22.5,cm
